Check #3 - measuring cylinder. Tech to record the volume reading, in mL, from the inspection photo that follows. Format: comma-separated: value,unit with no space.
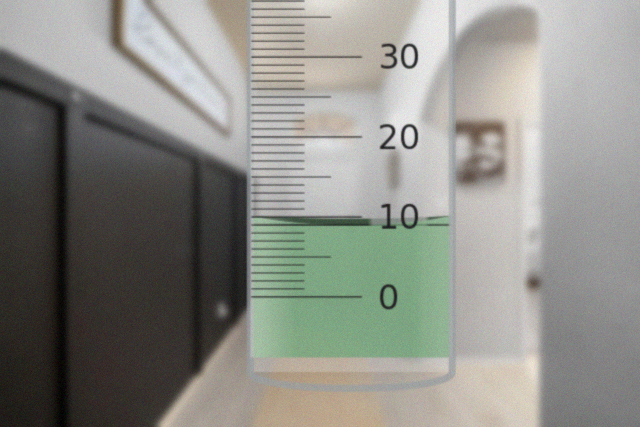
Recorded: 9,mL
